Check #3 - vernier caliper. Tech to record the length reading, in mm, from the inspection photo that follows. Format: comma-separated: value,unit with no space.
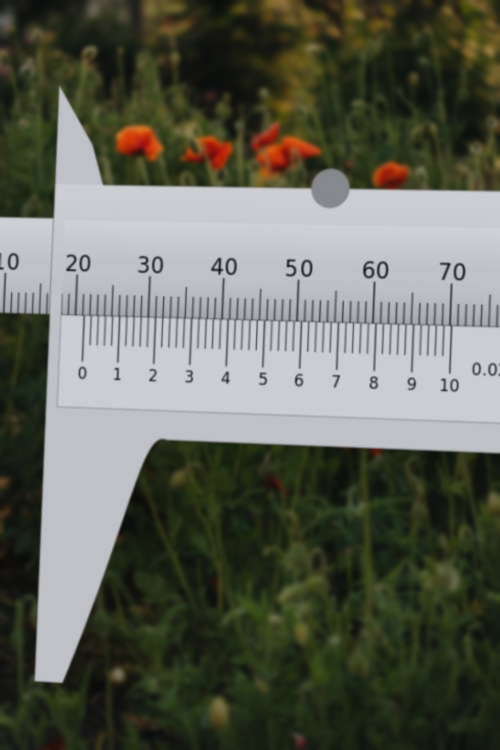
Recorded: 21.2,mm
